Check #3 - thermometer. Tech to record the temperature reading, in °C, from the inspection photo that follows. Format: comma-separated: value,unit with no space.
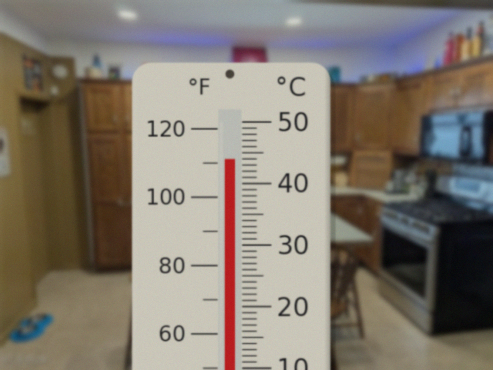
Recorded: 44,°C
